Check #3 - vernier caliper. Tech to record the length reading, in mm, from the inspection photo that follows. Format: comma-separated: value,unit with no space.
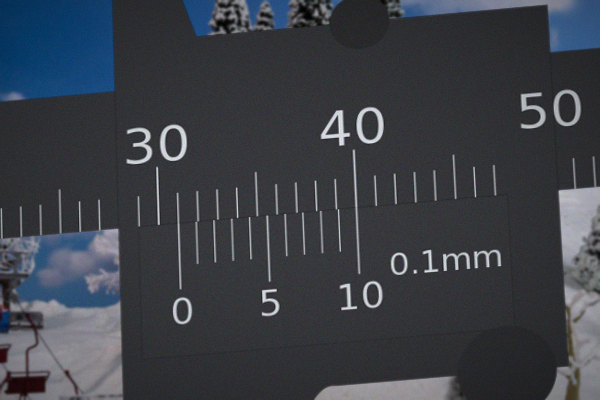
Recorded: 31.0,mm
